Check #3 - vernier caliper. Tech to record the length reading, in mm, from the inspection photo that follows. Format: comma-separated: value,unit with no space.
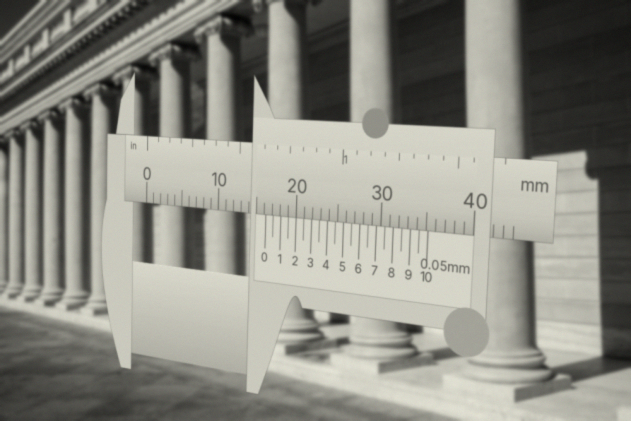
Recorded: 16.2,mm
